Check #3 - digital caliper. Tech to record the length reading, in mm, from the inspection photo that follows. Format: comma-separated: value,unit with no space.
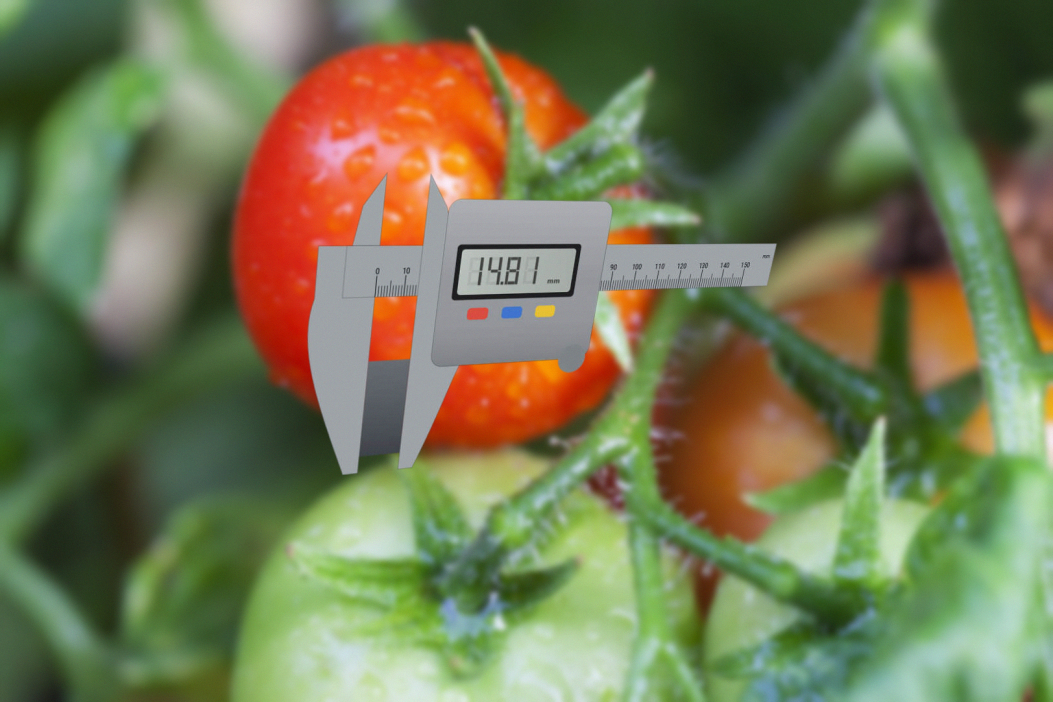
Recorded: 14.81,mm
